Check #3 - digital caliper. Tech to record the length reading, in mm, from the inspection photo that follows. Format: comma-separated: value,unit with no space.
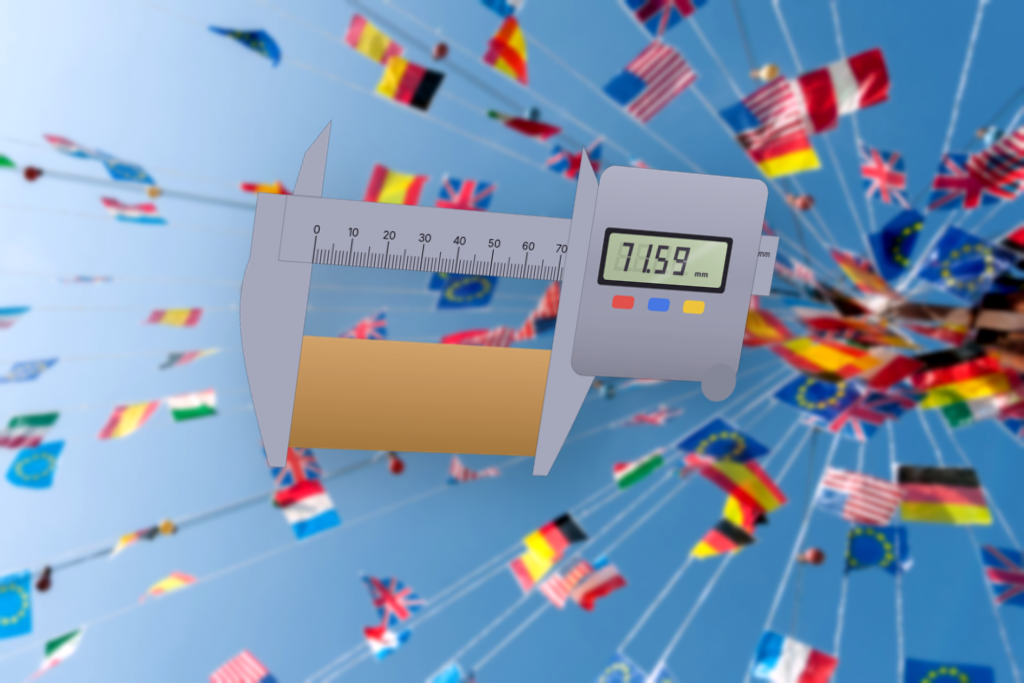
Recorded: 71.59,mm
